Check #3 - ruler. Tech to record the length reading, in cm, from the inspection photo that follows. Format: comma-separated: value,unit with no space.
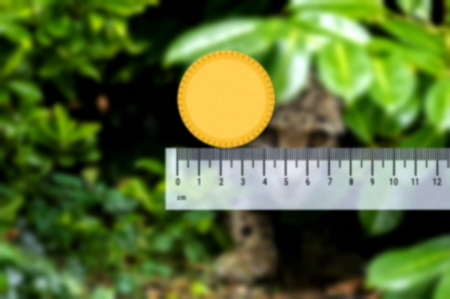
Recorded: 4.5,cm
